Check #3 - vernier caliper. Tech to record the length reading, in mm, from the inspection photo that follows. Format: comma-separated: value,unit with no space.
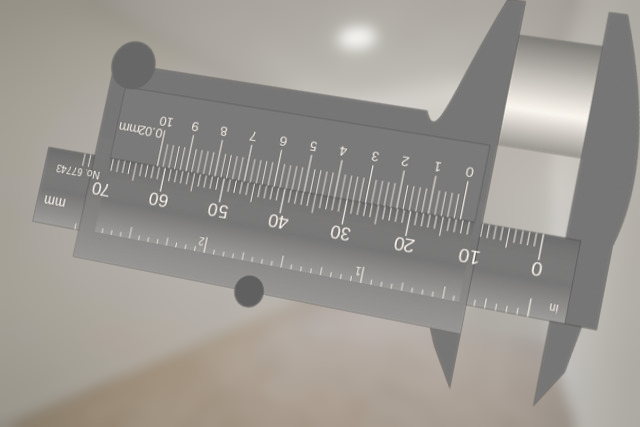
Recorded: 12.4,mm
